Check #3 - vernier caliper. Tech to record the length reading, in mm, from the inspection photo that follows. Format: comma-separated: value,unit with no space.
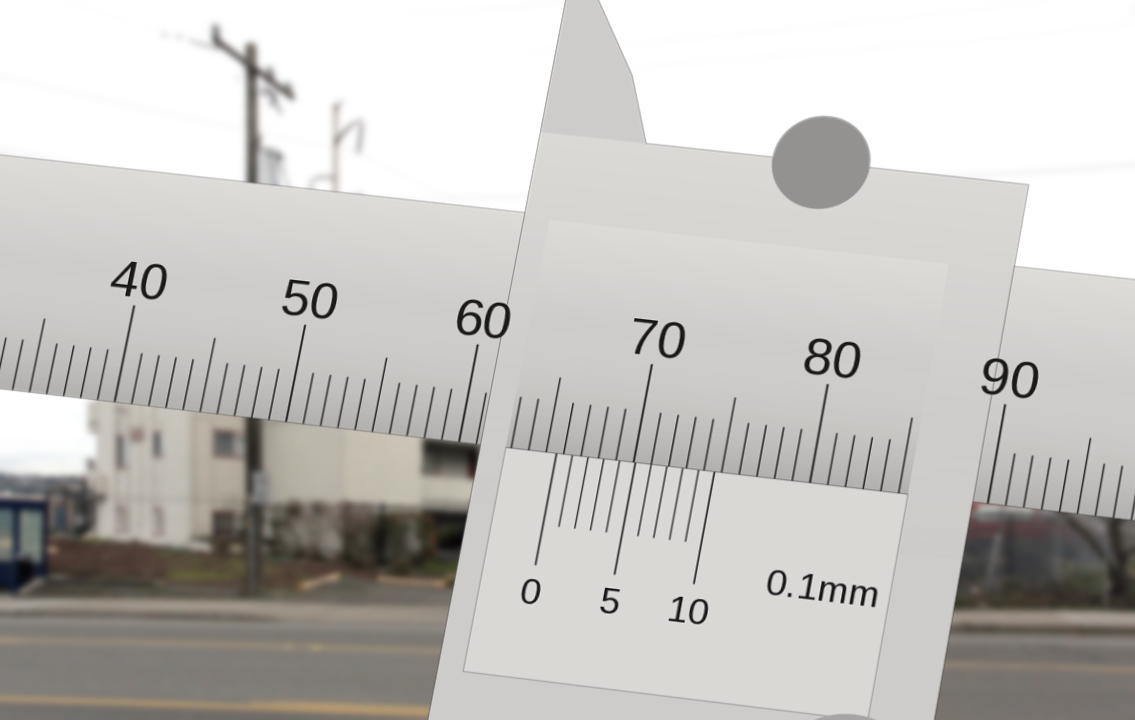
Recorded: 65.6,mm
